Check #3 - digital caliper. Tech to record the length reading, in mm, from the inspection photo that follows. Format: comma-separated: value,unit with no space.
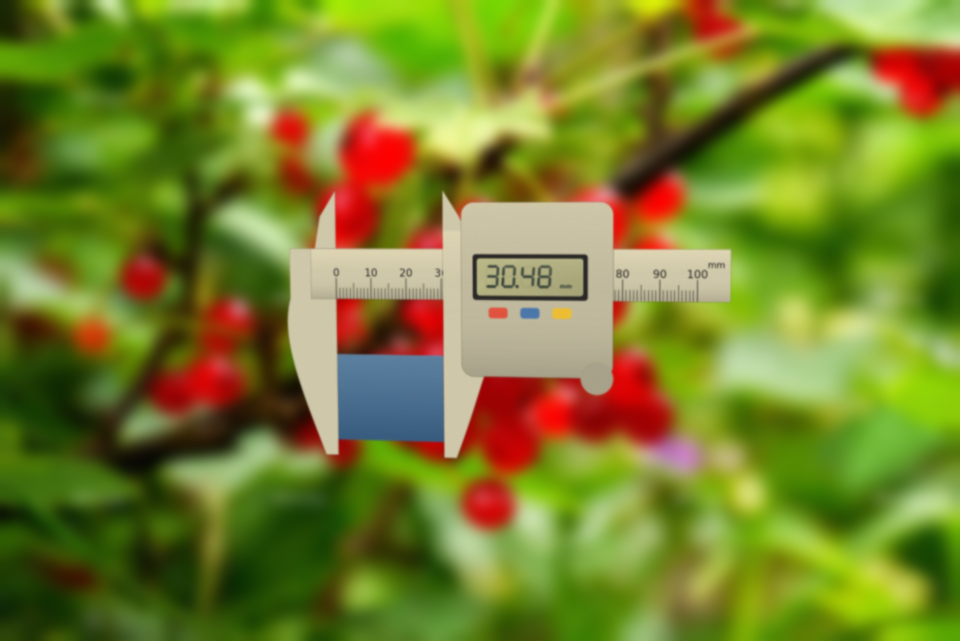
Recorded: 30.48,mm
